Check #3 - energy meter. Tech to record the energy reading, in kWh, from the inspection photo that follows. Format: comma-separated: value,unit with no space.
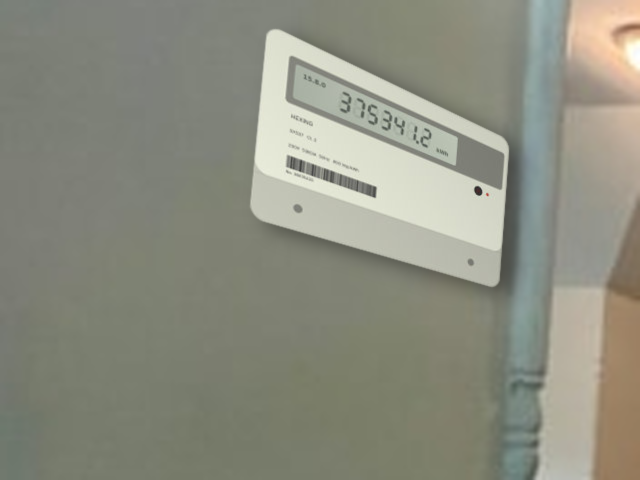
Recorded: 375341.2,kWh
